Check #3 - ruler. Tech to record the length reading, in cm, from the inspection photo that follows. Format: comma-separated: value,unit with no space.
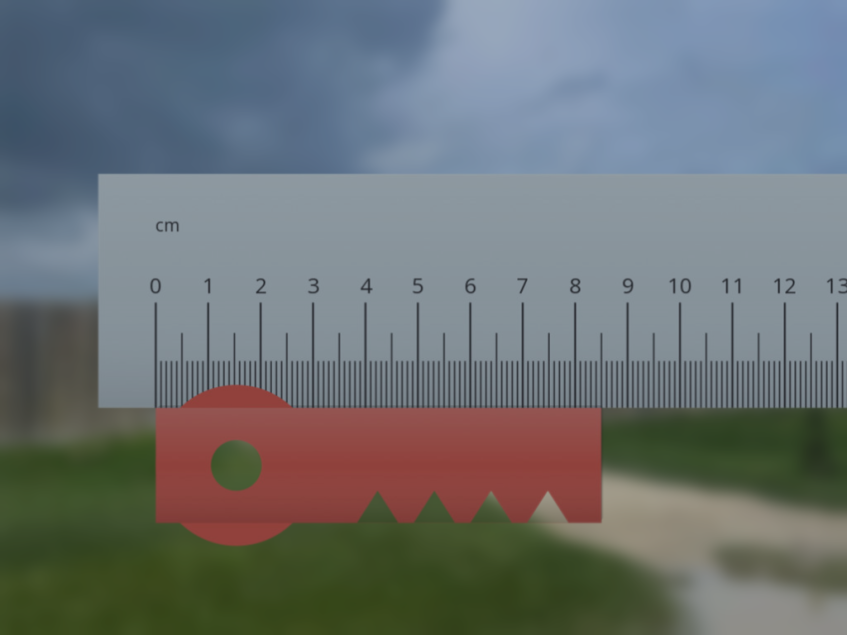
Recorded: 8.5,cm
